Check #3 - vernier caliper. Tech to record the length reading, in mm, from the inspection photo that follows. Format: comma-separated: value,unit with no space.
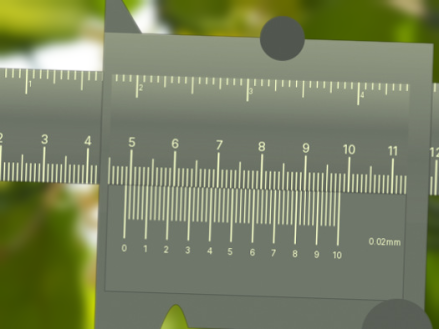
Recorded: 49.0,mm
